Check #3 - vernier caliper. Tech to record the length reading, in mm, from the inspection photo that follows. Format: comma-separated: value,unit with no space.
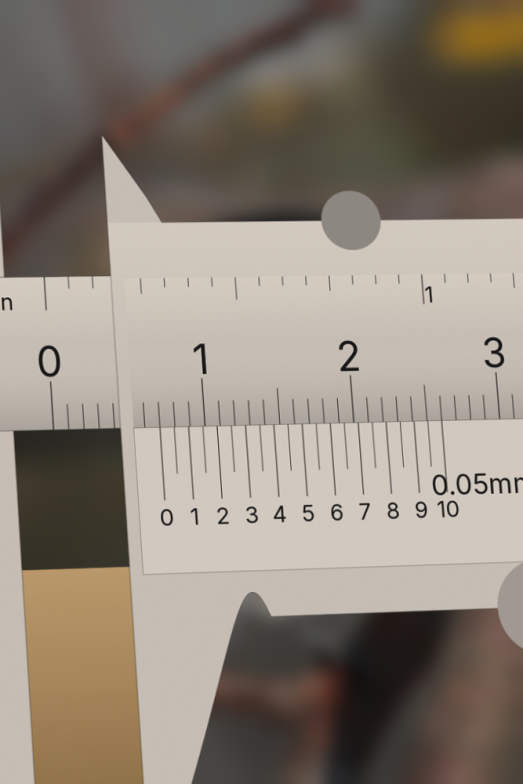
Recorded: 7.0,mm
